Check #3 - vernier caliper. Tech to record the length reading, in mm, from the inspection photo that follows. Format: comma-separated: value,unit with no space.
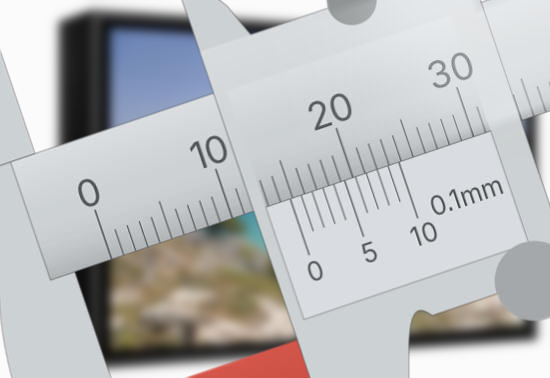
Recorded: 14.8,mm
